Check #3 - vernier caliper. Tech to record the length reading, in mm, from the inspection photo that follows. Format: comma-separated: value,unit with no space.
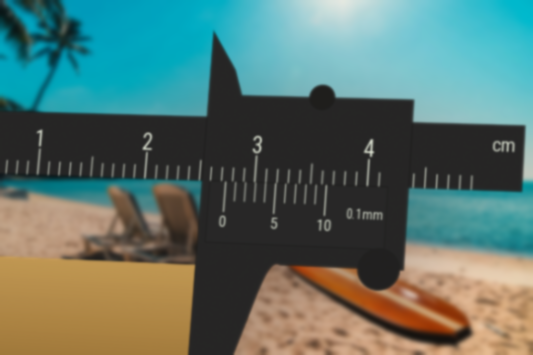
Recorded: 27.4,mm
